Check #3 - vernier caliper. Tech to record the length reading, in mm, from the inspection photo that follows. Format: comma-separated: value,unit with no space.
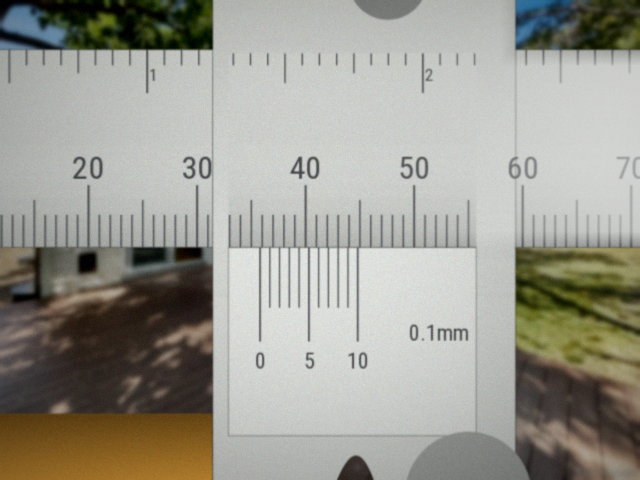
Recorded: 35.8,mm
